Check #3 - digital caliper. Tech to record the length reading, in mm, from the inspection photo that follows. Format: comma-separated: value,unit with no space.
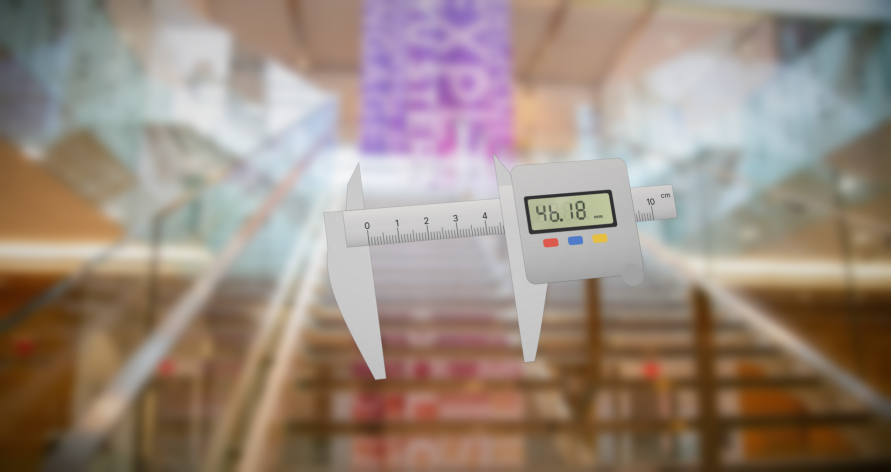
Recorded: 46.18,mm
